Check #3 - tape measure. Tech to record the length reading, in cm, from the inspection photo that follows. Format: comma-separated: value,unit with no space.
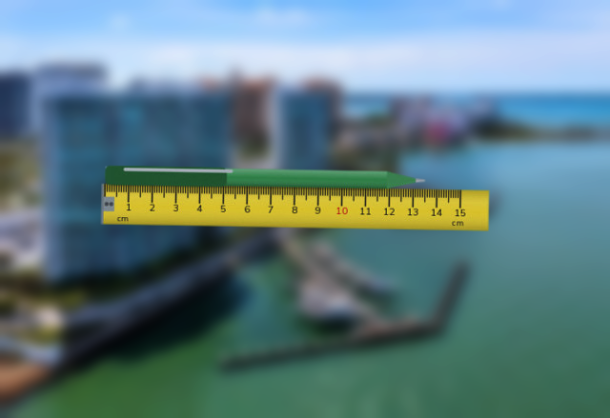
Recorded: 13.5,cm
